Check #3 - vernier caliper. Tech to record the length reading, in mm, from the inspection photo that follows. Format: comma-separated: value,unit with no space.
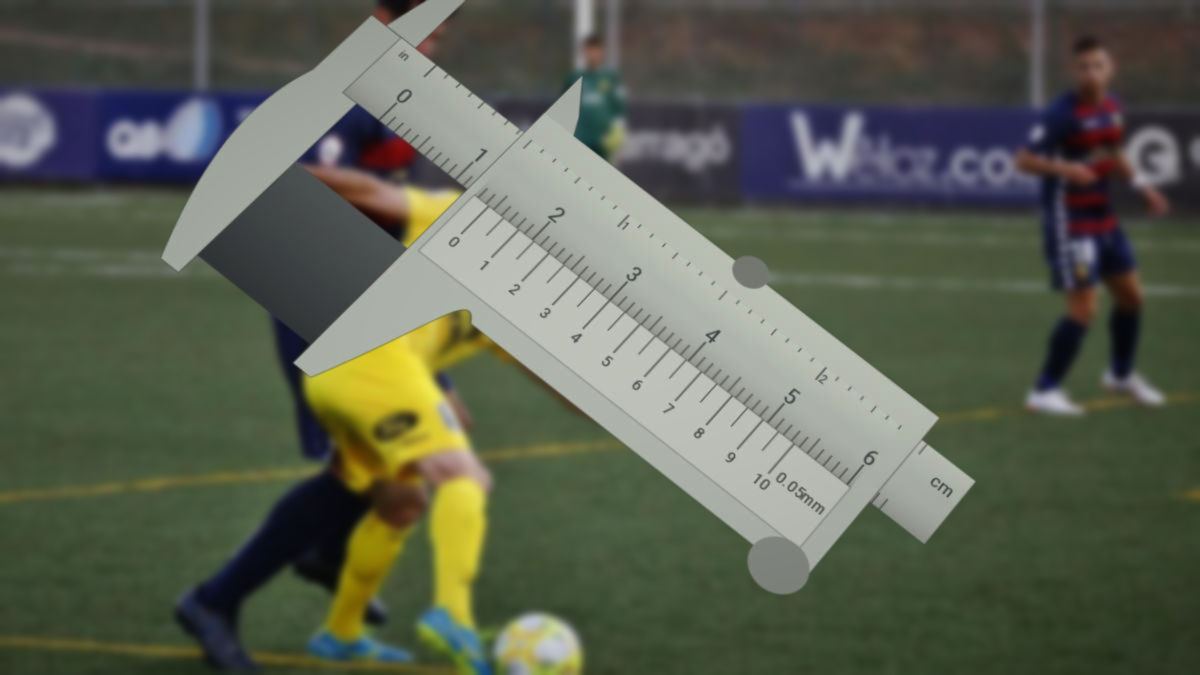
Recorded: 14.4,mm
